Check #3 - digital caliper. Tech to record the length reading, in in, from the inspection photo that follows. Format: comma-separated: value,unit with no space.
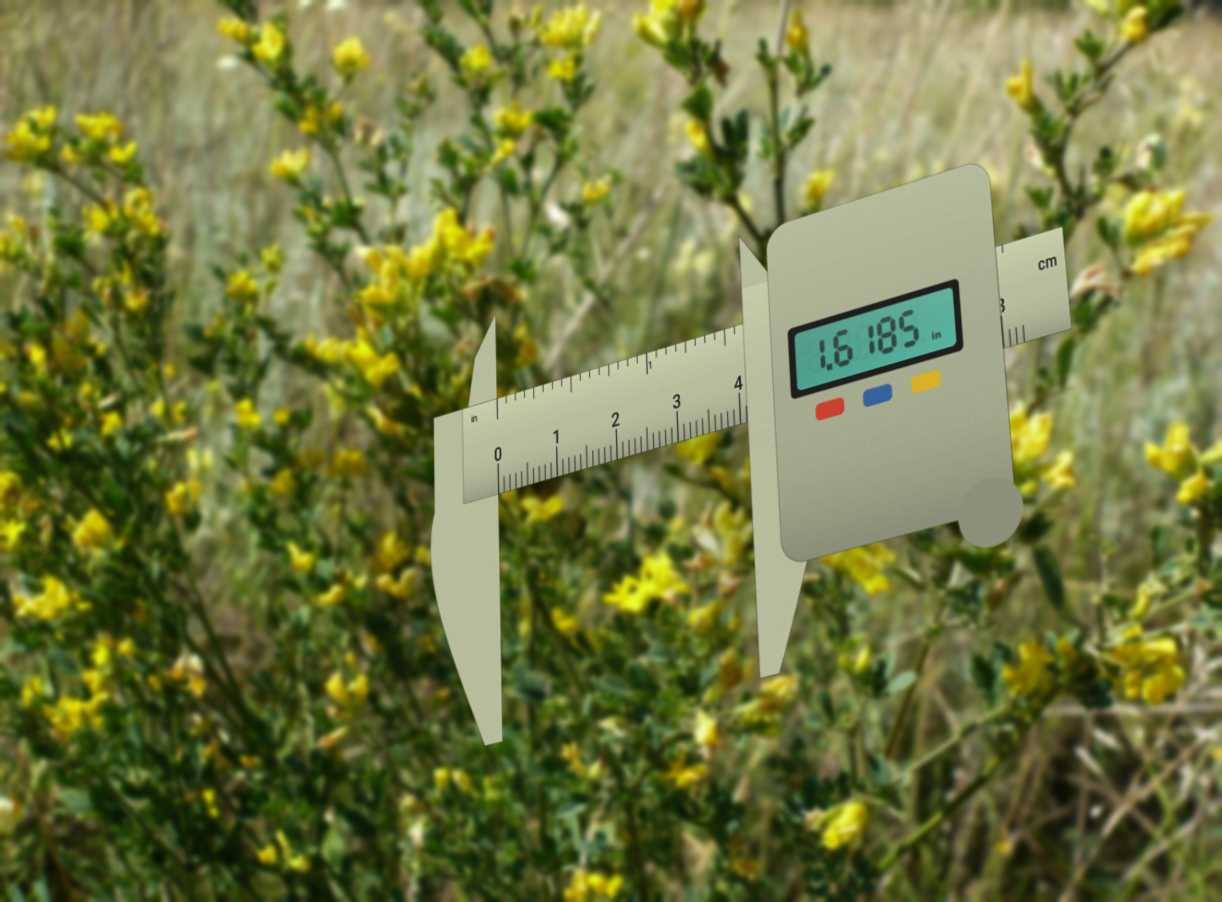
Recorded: 1.6185,in
